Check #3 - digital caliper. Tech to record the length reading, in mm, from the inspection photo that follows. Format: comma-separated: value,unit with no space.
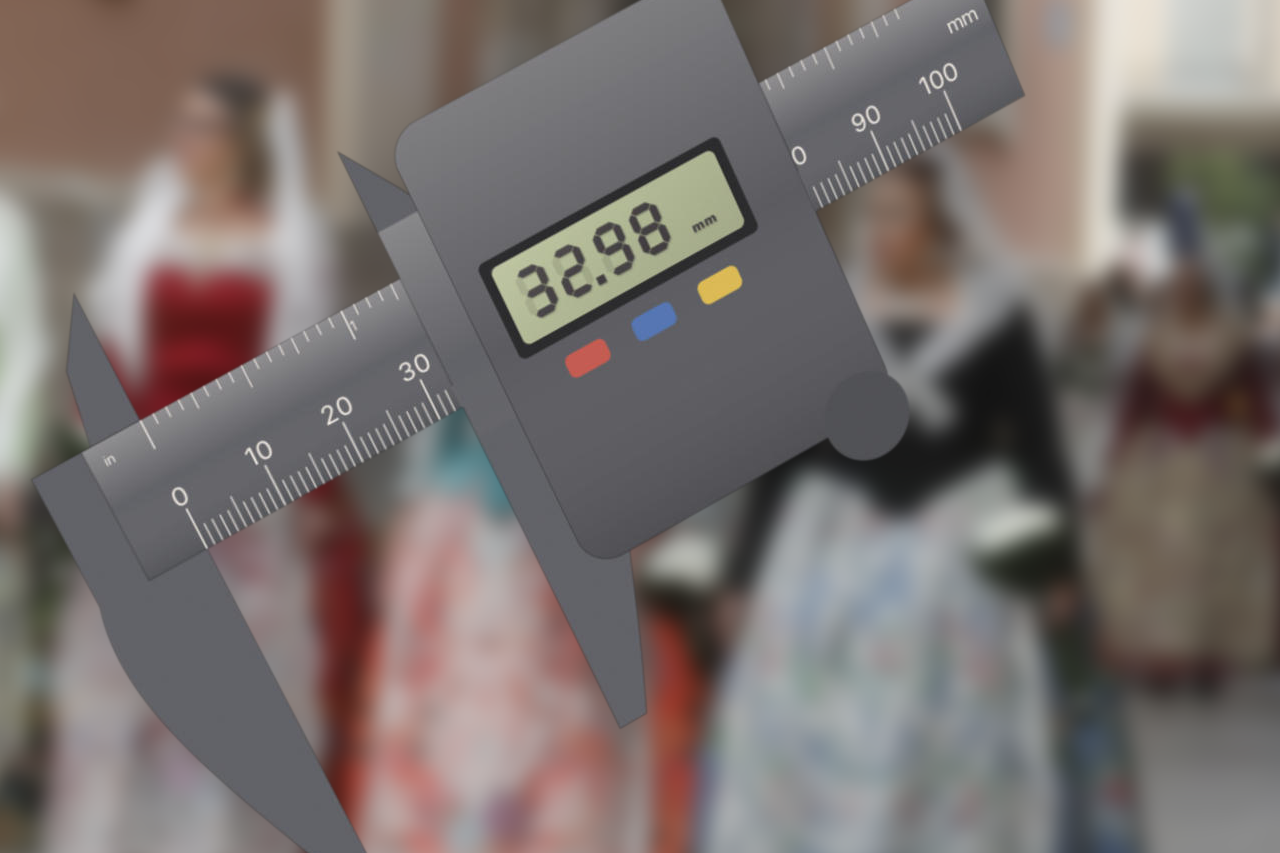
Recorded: 32.98,mm
